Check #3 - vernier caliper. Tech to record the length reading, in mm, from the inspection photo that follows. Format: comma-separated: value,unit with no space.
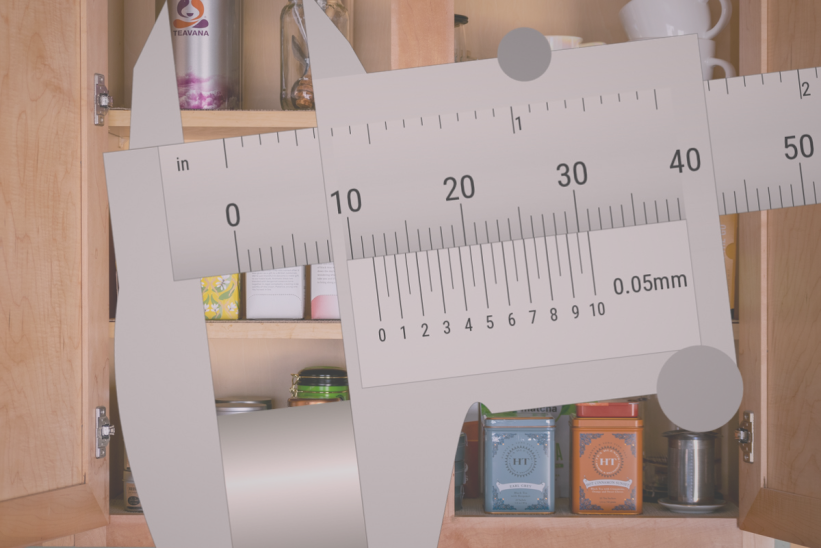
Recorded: 11.8,mm
